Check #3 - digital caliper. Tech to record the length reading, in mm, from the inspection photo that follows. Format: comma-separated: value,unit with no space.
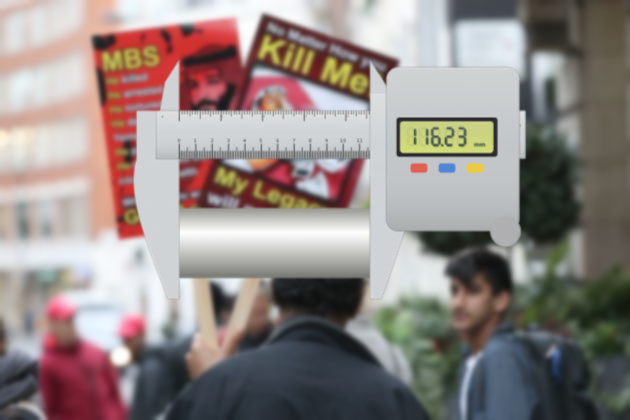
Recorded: 116.23,mm
